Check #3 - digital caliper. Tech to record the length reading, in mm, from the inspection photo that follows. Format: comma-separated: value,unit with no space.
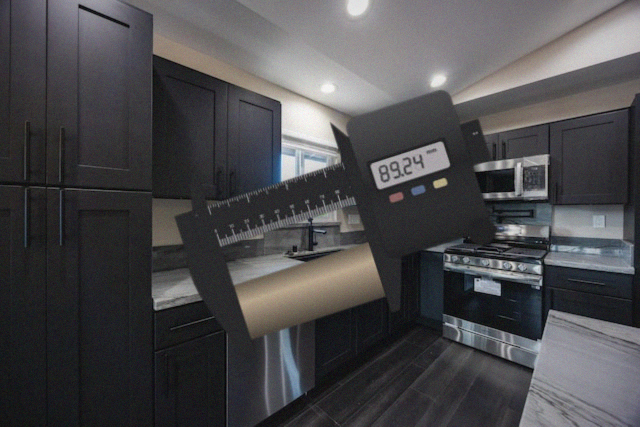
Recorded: 89.24,mm
